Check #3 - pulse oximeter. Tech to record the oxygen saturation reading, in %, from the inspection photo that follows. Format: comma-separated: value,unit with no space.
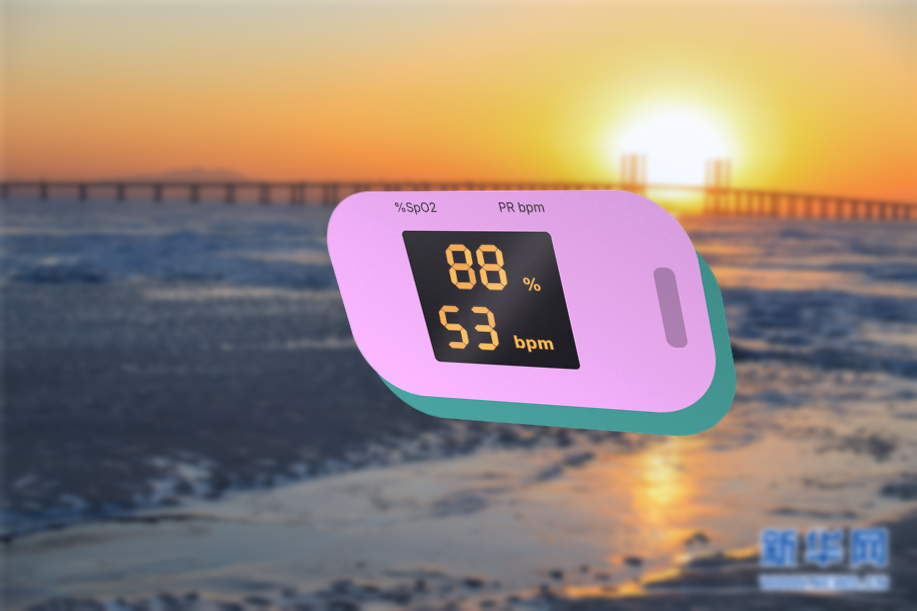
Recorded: 88,%
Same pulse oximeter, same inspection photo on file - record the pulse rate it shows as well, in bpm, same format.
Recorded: 53,bpm
